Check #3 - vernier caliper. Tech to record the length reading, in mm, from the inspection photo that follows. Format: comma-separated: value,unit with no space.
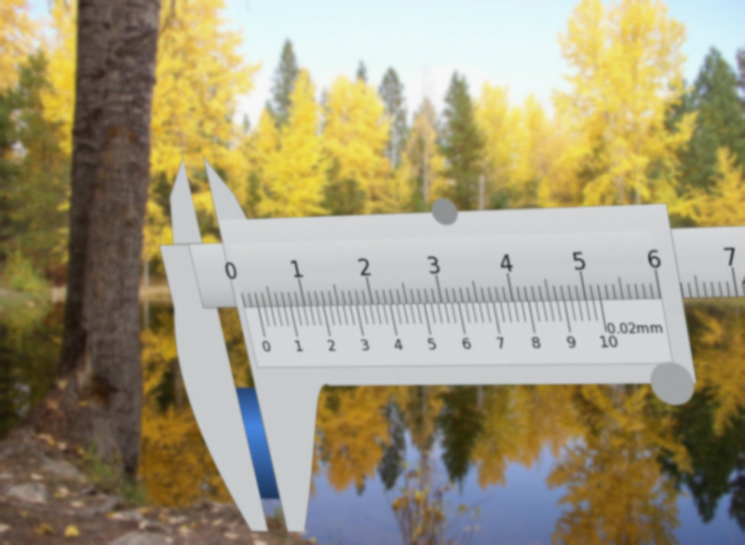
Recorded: 3.0,mm
